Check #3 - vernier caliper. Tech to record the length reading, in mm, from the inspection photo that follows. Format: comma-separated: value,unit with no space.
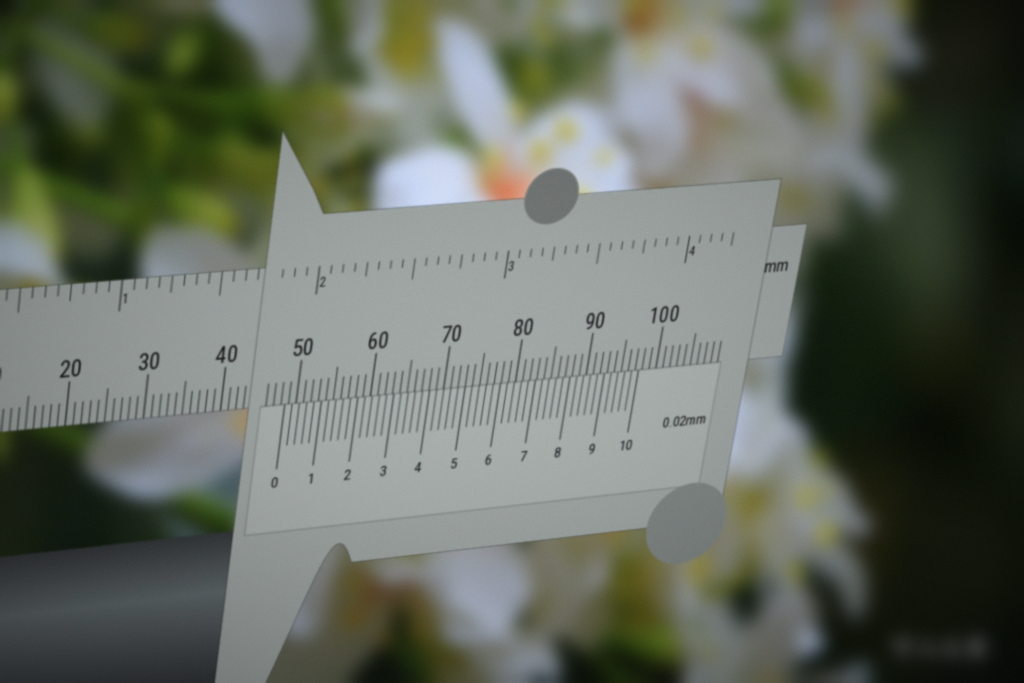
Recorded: 48.5,mm
